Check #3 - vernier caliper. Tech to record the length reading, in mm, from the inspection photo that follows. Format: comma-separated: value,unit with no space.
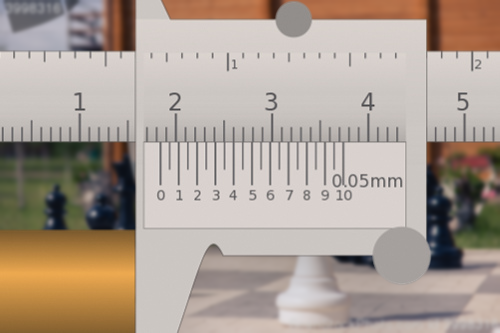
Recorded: 18.4,mm
